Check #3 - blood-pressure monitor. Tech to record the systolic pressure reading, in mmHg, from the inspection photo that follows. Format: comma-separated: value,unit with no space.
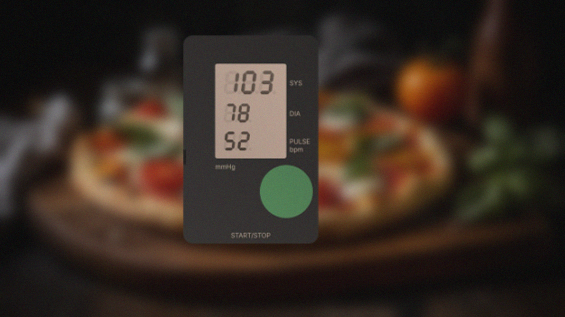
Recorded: 103,mmHg
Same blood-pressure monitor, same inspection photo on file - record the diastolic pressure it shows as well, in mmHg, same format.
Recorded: 78,mmHg
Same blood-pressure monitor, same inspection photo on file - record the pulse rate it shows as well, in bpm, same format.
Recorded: 52,bpm
